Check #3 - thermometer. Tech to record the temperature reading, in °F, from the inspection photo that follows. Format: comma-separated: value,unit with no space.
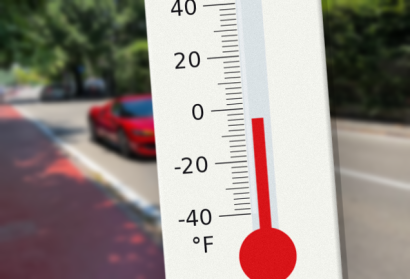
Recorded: -4,°F
